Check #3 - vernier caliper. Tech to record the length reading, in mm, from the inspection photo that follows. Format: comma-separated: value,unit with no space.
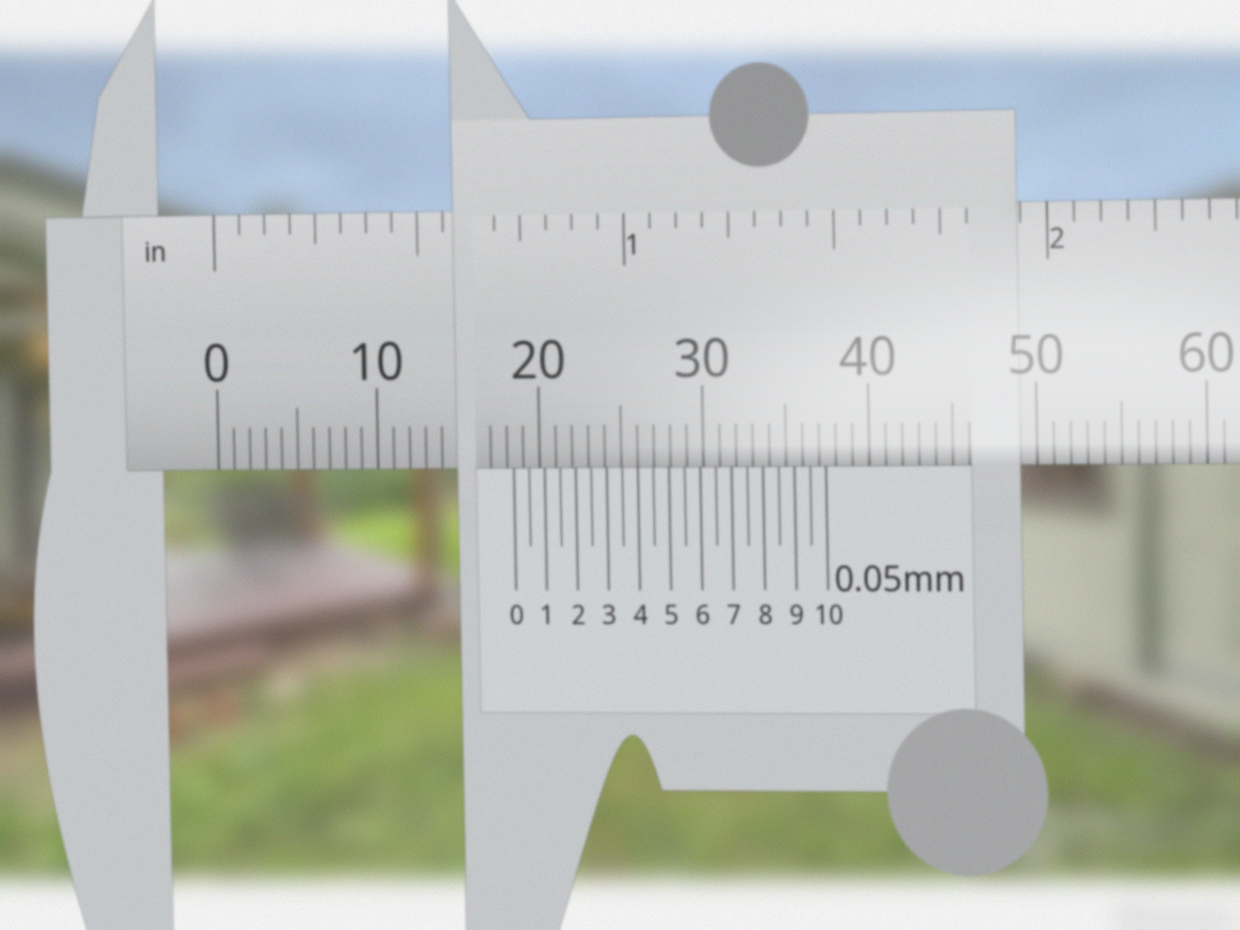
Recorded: 18.4,mm
